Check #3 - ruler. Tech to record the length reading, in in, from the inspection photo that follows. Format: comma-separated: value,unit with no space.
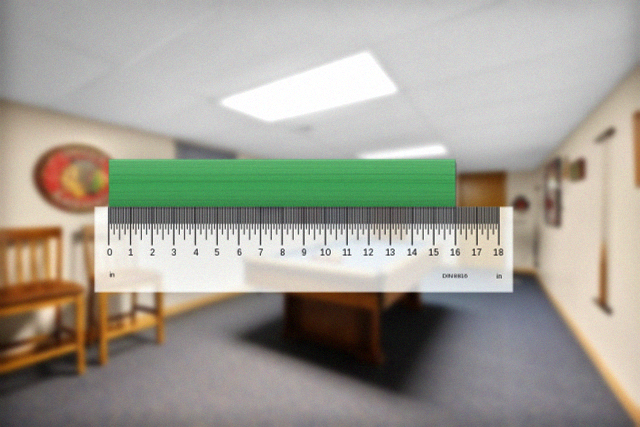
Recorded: 16,in
